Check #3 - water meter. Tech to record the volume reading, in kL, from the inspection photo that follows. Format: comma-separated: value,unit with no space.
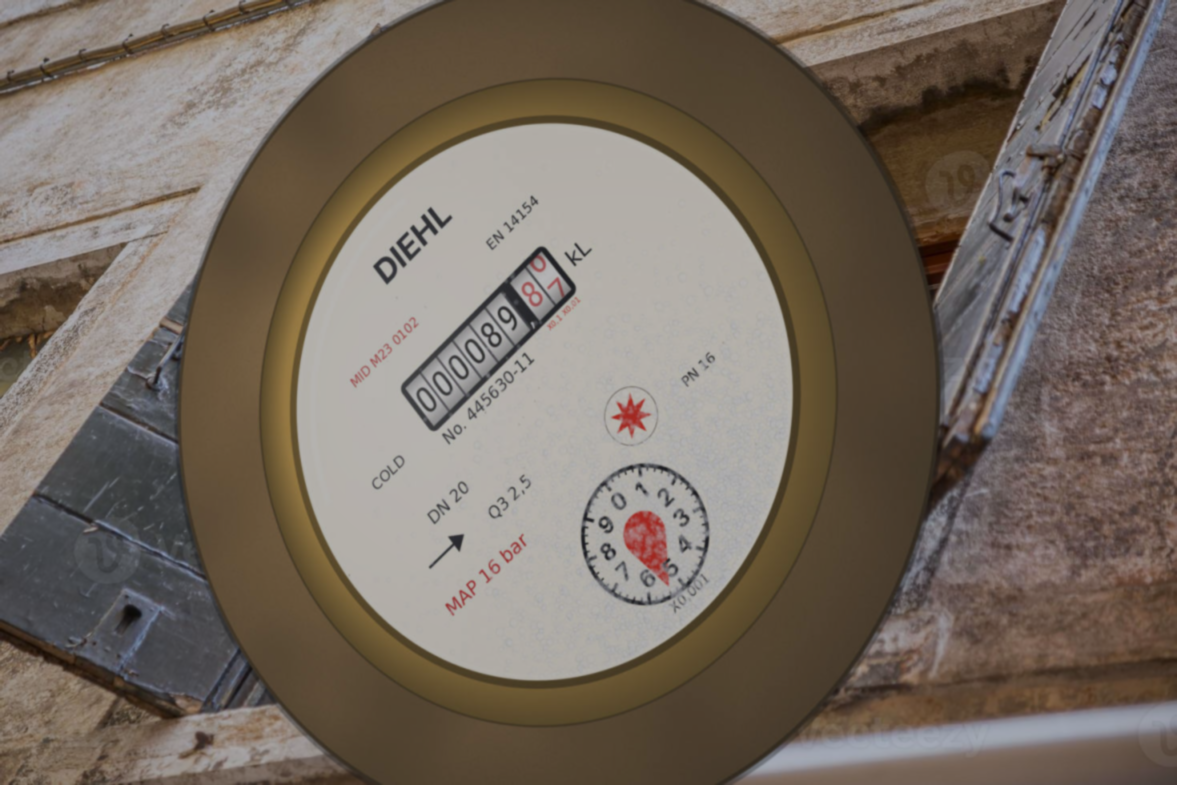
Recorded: 89.865,kL
